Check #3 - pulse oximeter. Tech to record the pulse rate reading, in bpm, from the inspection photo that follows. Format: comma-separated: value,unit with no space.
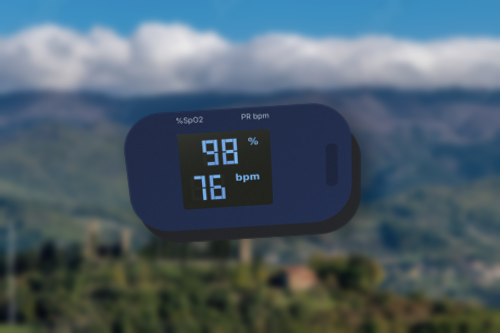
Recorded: 76,bpm
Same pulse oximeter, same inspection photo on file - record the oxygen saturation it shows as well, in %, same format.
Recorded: 98,%
